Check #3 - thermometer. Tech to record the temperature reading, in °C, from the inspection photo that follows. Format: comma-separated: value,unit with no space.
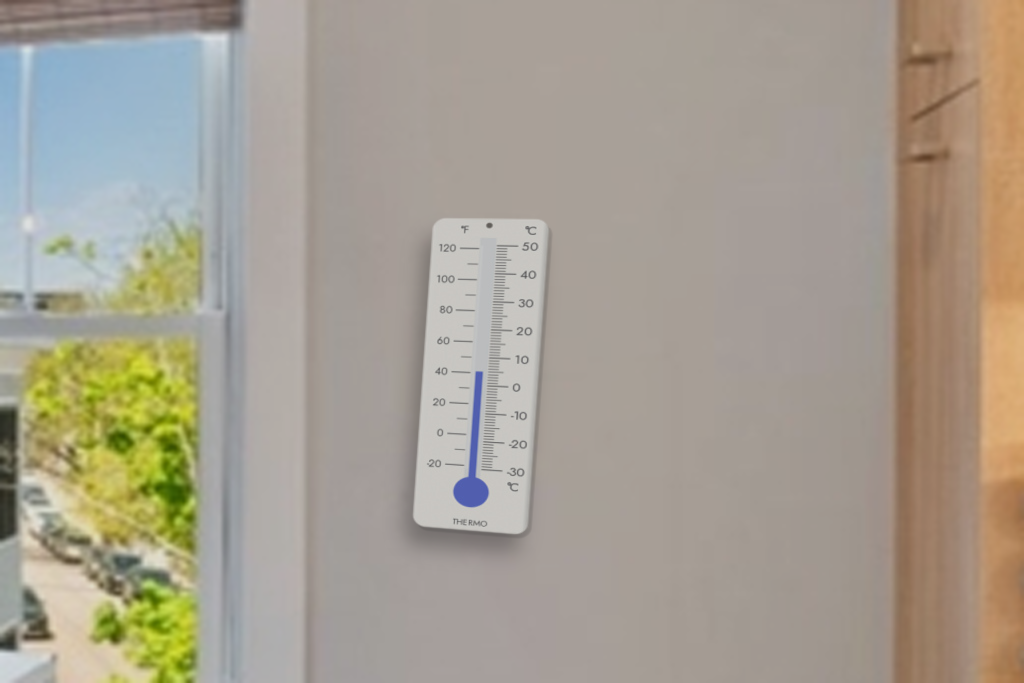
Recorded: 5,°C
